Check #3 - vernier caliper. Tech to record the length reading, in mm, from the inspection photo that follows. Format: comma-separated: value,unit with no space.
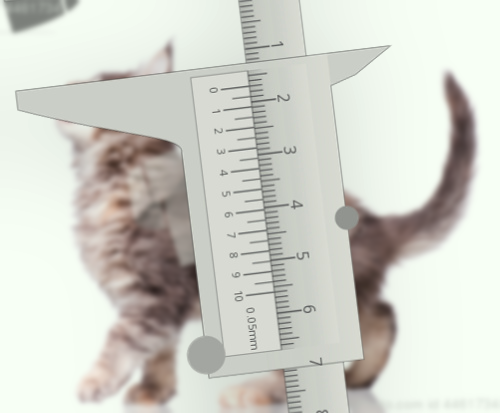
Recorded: 17.0,mm
